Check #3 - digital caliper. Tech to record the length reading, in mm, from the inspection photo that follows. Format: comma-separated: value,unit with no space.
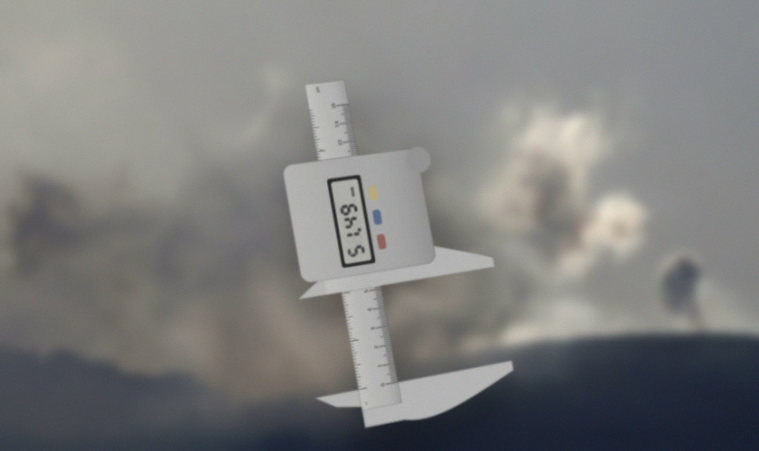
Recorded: 51.49,mm
